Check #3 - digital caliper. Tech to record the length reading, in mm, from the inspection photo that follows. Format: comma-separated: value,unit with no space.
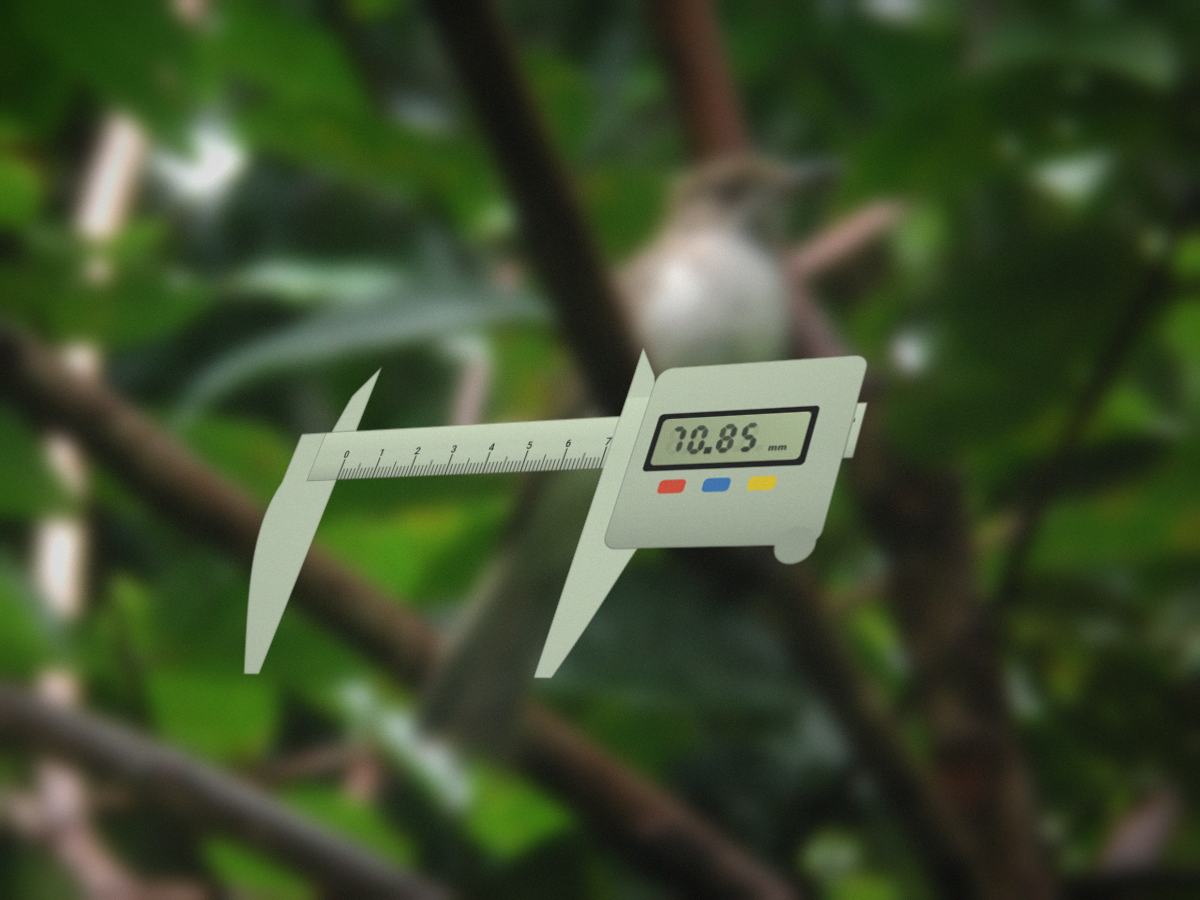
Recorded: 70.85,mm
